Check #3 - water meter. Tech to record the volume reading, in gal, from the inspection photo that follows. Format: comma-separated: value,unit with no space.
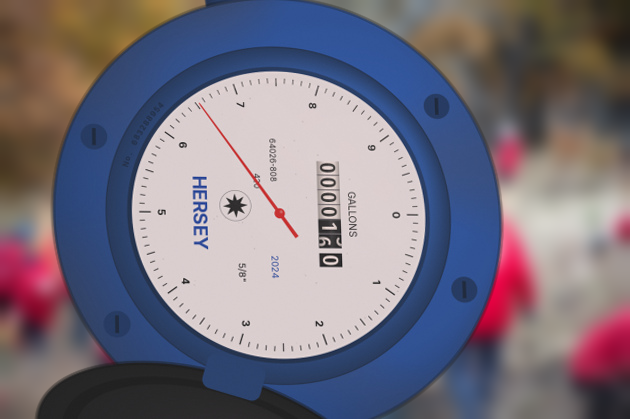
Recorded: 156.5,gal
